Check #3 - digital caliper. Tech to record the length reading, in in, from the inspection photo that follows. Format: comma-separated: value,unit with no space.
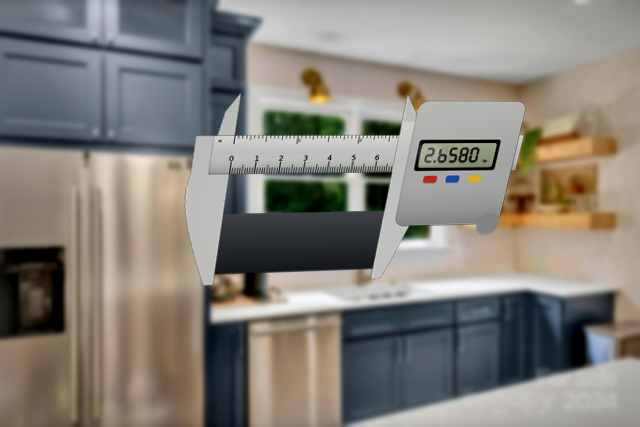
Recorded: 2.6580,in
